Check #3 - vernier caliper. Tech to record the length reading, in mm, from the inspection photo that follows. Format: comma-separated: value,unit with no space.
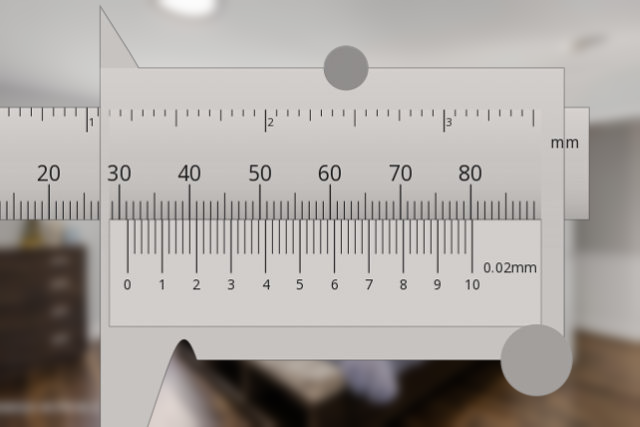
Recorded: 31.2,mm
